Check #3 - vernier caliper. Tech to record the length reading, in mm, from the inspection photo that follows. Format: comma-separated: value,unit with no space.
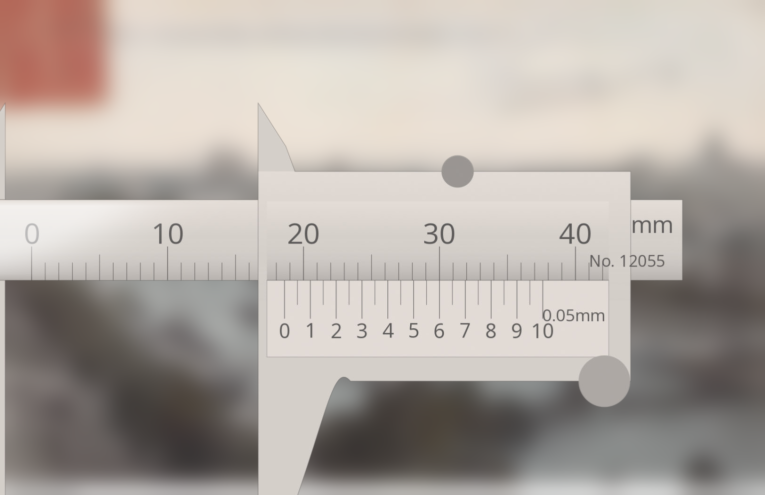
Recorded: 18.6,mm
